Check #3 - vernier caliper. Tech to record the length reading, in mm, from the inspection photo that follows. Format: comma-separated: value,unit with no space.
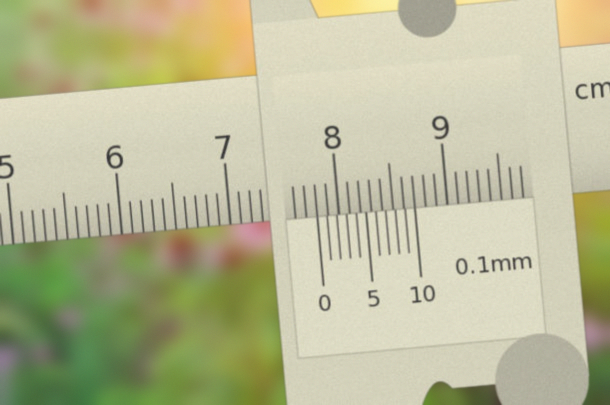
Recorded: 78.0,mm
